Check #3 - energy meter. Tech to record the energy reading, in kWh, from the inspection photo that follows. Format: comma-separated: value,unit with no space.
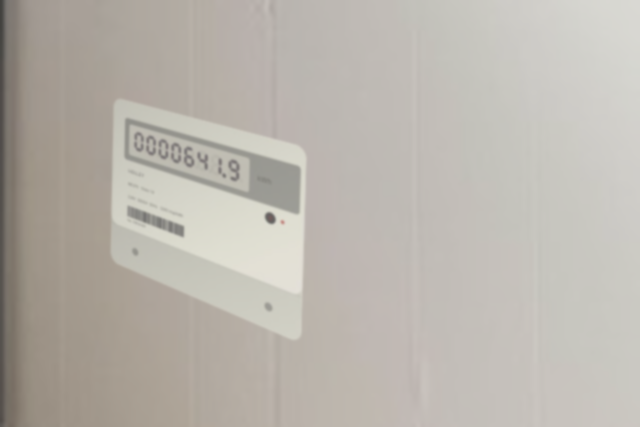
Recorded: 641.9,kWh
